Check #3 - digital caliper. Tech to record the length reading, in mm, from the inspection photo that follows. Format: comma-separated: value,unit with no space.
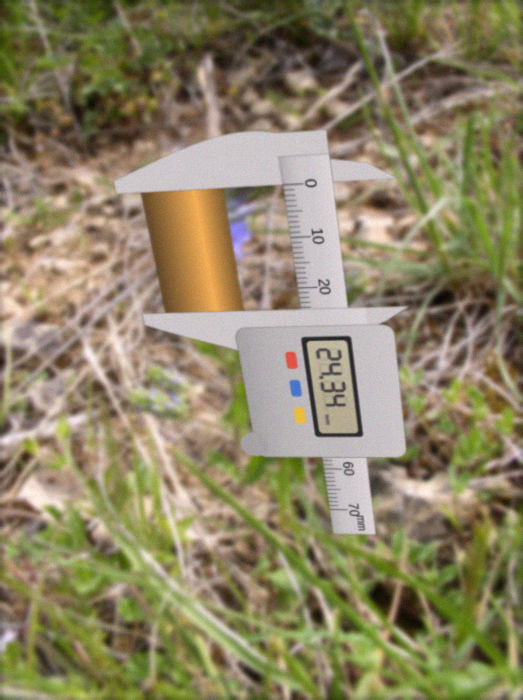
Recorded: 24.34,mm
